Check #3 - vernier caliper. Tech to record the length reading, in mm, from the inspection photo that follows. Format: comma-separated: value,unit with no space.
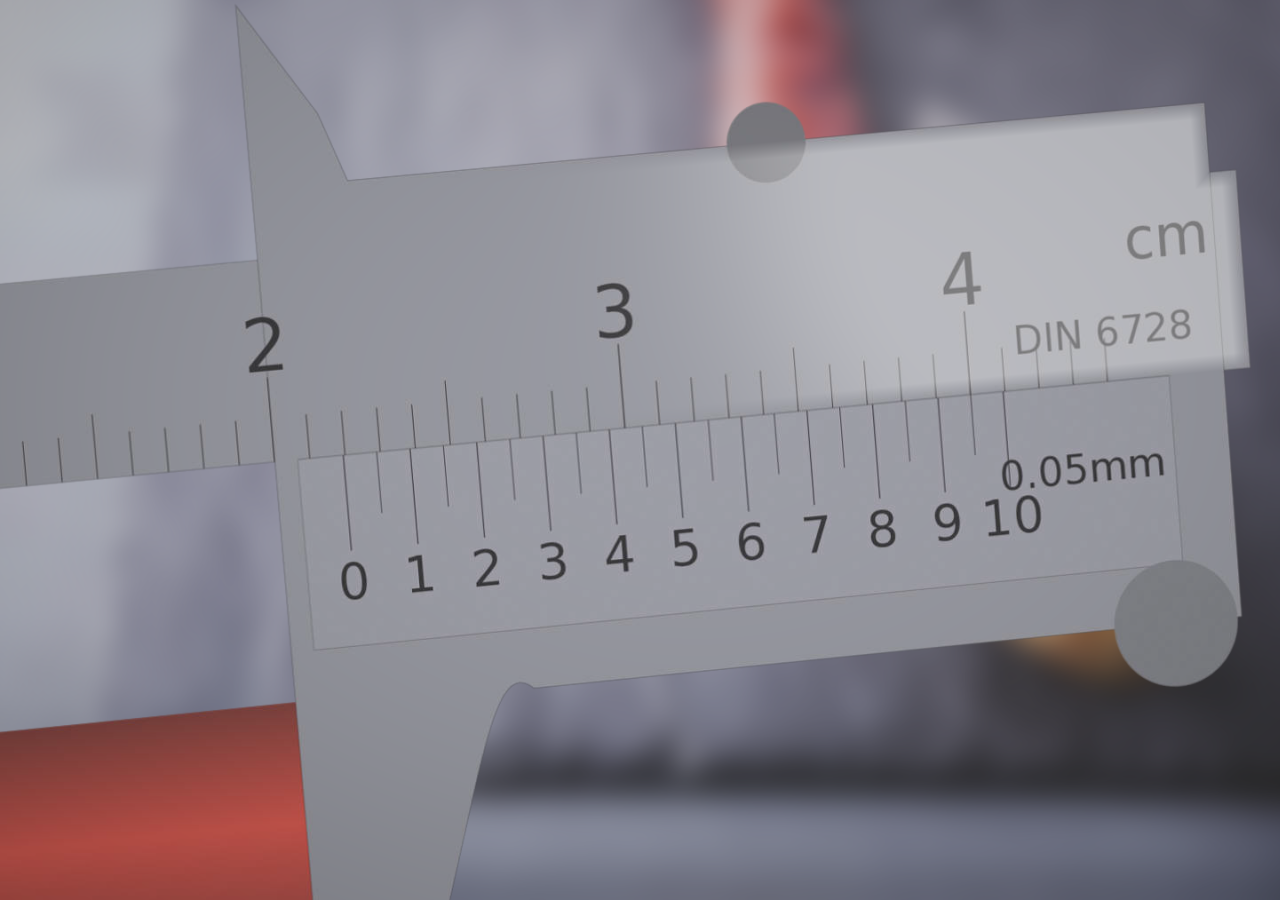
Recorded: 21.95,mm
